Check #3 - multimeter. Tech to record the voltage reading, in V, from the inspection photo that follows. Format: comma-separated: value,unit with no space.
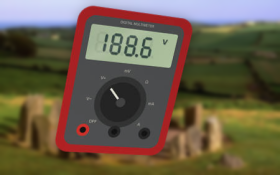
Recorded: 188.6,V
